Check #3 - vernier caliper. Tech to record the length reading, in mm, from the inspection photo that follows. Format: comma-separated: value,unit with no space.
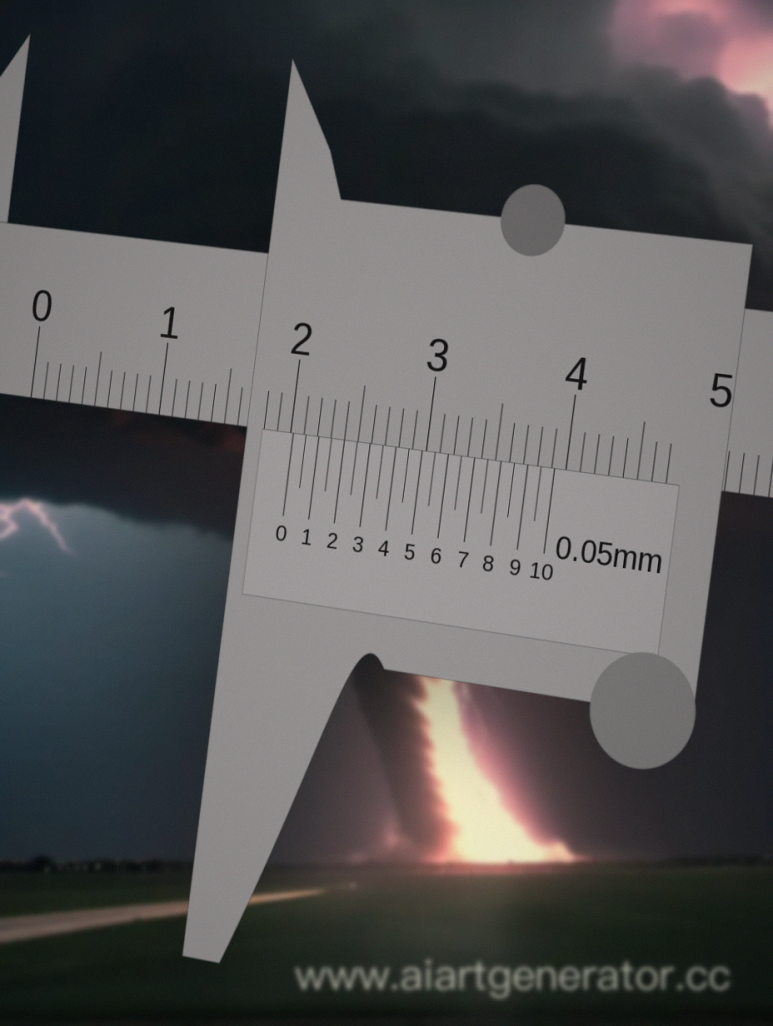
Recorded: 20.2,mm
